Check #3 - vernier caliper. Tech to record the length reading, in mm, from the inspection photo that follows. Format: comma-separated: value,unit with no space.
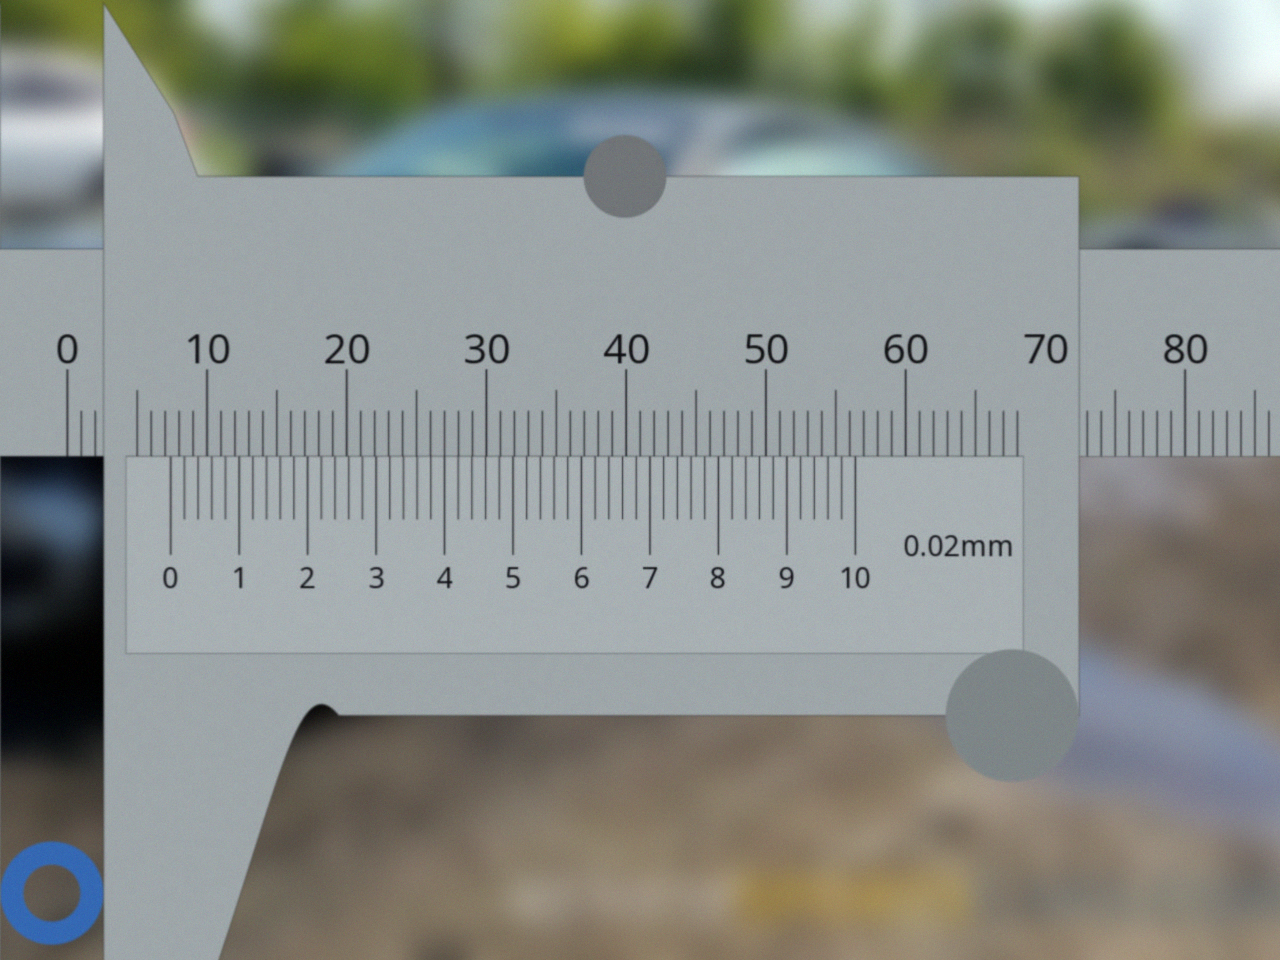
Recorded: 7.4,mm
